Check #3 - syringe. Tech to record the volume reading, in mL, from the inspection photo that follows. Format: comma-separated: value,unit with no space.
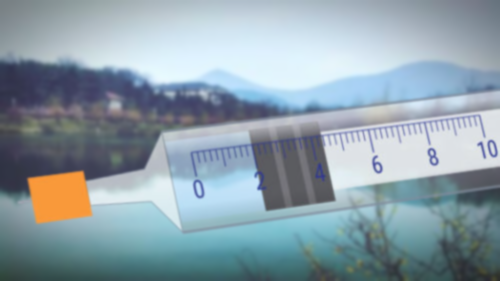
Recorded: 2,mL
